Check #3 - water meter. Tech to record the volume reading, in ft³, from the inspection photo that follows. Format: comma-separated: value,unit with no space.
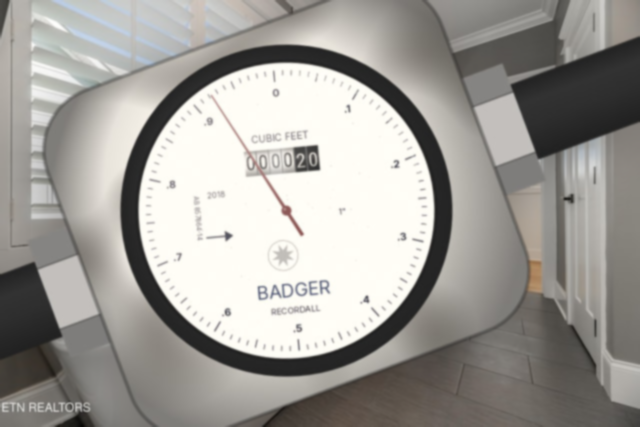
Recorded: 19.92,ft³
